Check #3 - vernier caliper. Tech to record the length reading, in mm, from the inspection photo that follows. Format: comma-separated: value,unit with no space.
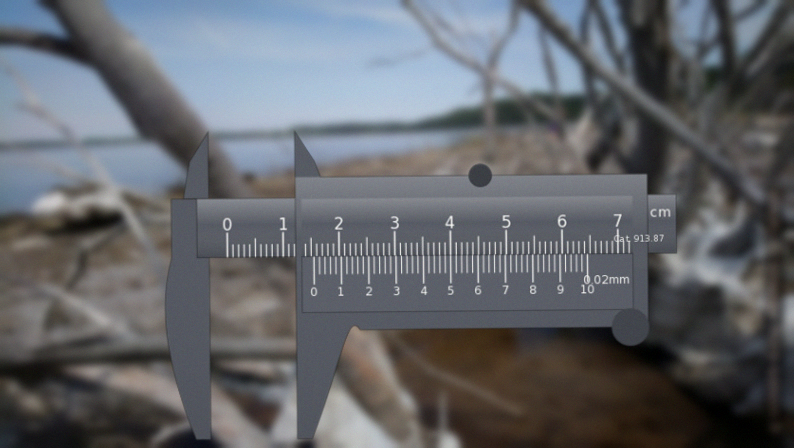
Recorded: 15.5,mm
